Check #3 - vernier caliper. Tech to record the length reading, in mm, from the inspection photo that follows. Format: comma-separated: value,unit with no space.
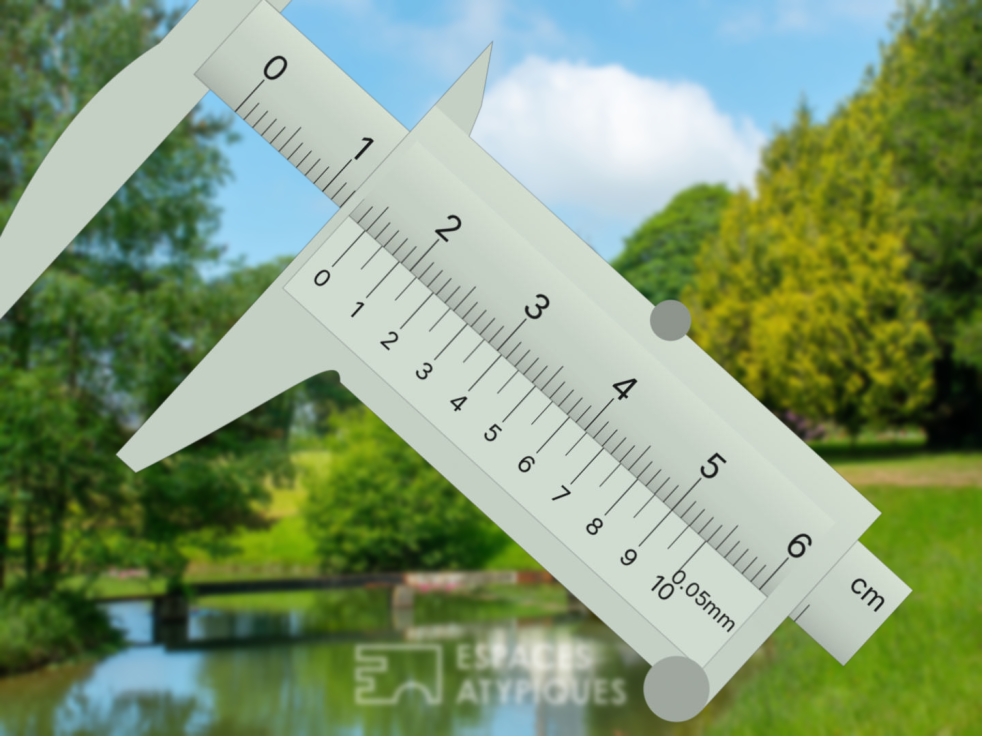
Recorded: 14.9,mm
